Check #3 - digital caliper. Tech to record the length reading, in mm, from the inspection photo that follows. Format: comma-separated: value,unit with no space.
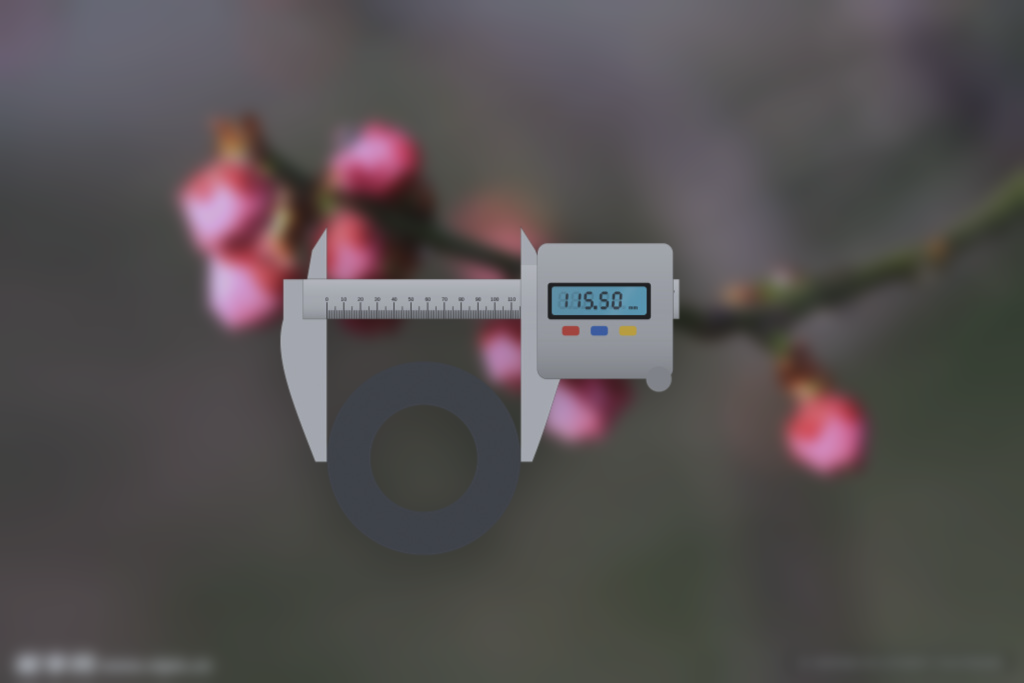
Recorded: 115.50,mm
